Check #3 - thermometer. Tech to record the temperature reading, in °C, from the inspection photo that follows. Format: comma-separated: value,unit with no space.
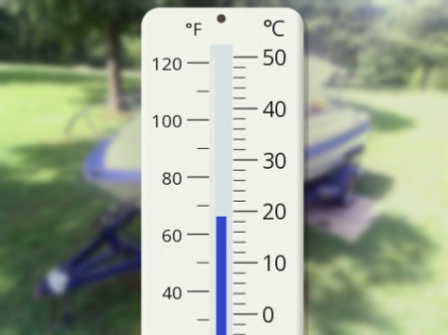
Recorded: 19,°C
